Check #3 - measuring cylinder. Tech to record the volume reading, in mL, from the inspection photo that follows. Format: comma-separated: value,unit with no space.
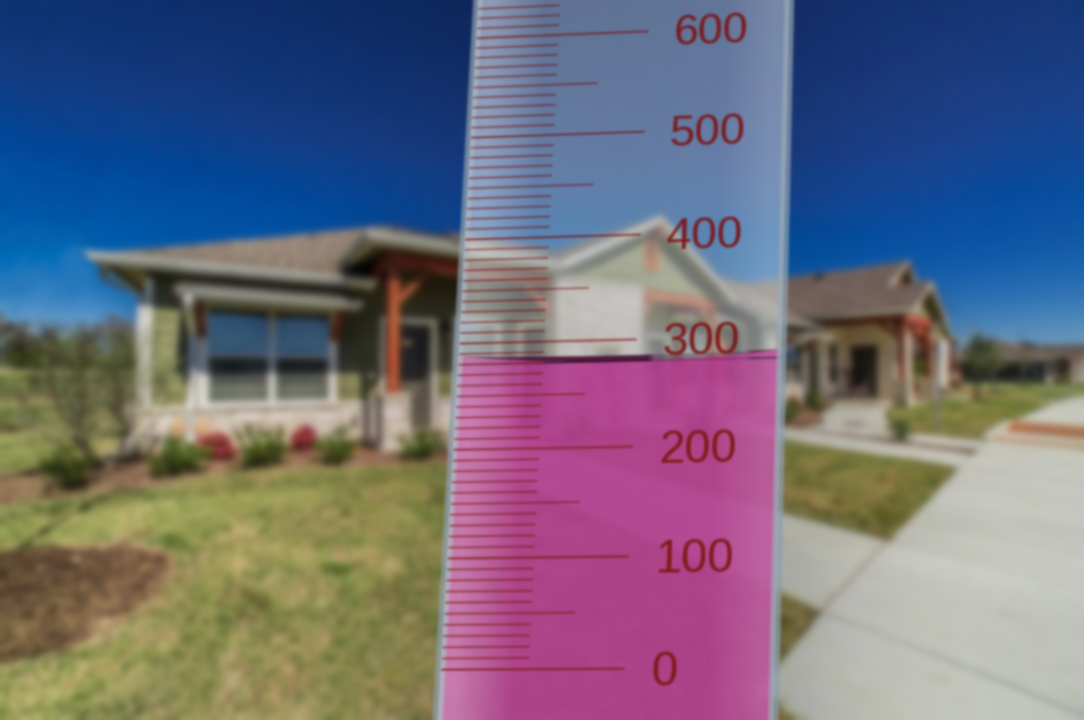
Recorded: 280,mL
